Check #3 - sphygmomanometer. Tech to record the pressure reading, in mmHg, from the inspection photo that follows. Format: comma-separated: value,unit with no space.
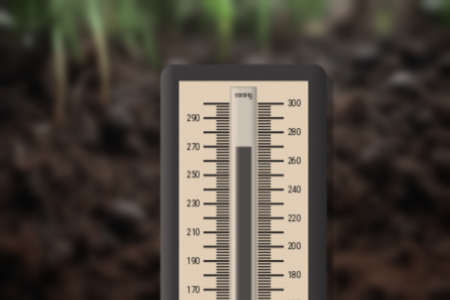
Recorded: 270,mmHg
